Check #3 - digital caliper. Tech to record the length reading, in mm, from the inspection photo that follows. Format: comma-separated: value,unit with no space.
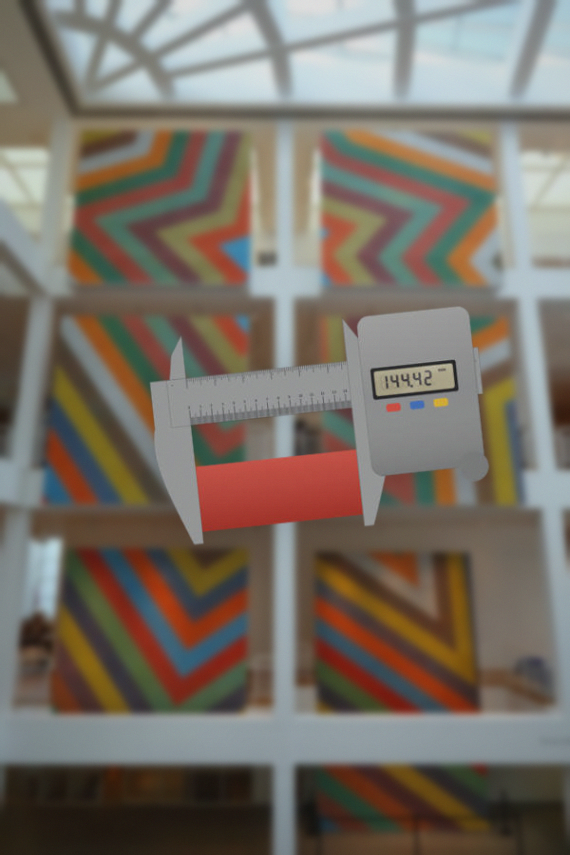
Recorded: 144.42,mm
